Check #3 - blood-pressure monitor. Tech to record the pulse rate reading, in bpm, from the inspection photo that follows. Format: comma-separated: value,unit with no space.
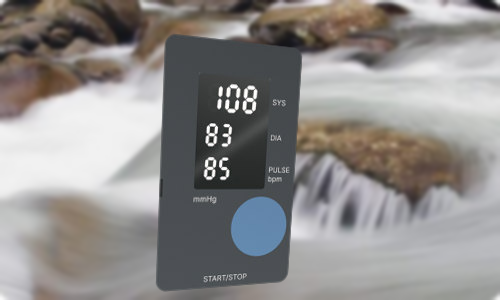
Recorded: 85,bpm
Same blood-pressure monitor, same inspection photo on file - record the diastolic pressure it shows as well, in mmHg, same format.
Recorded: 83,mmHg
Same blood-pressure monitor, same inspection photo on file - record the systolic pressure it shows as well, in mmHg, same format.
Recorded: 108,mmHg
